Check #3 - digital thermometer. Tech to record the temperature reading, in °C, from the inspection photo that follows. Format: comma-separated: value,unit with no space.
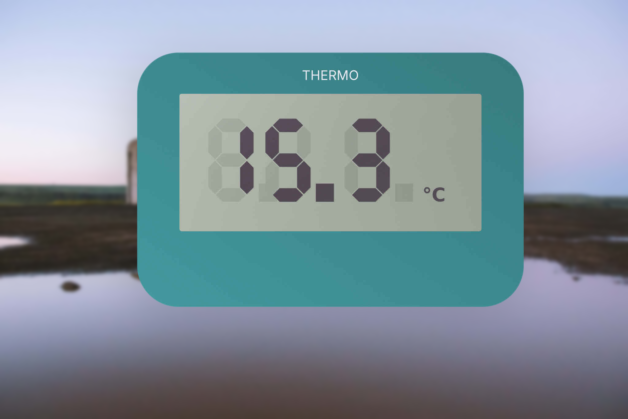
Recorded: 15.3,°C
